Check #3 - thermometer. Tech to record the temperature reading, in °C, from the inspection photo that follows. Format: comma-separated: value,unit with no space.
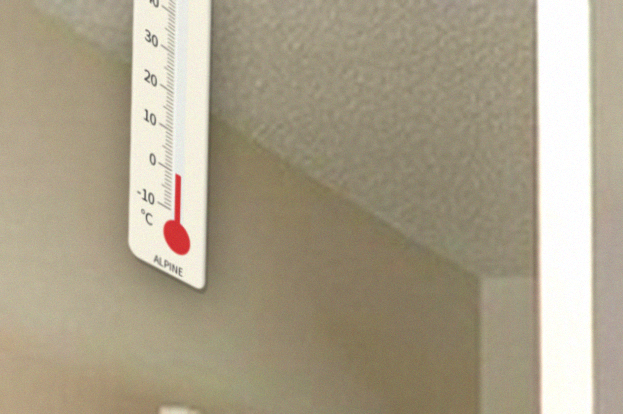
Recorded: 0,°C
